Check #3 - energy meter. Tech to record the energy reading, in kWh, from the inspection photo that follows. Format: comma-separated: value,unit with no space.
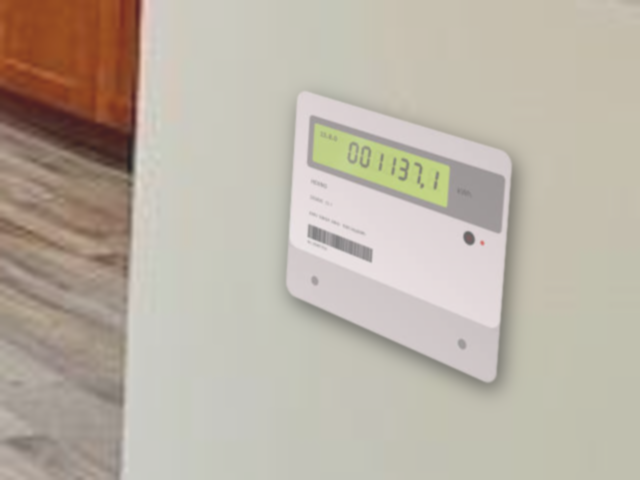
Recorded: 1137.1,kWh
